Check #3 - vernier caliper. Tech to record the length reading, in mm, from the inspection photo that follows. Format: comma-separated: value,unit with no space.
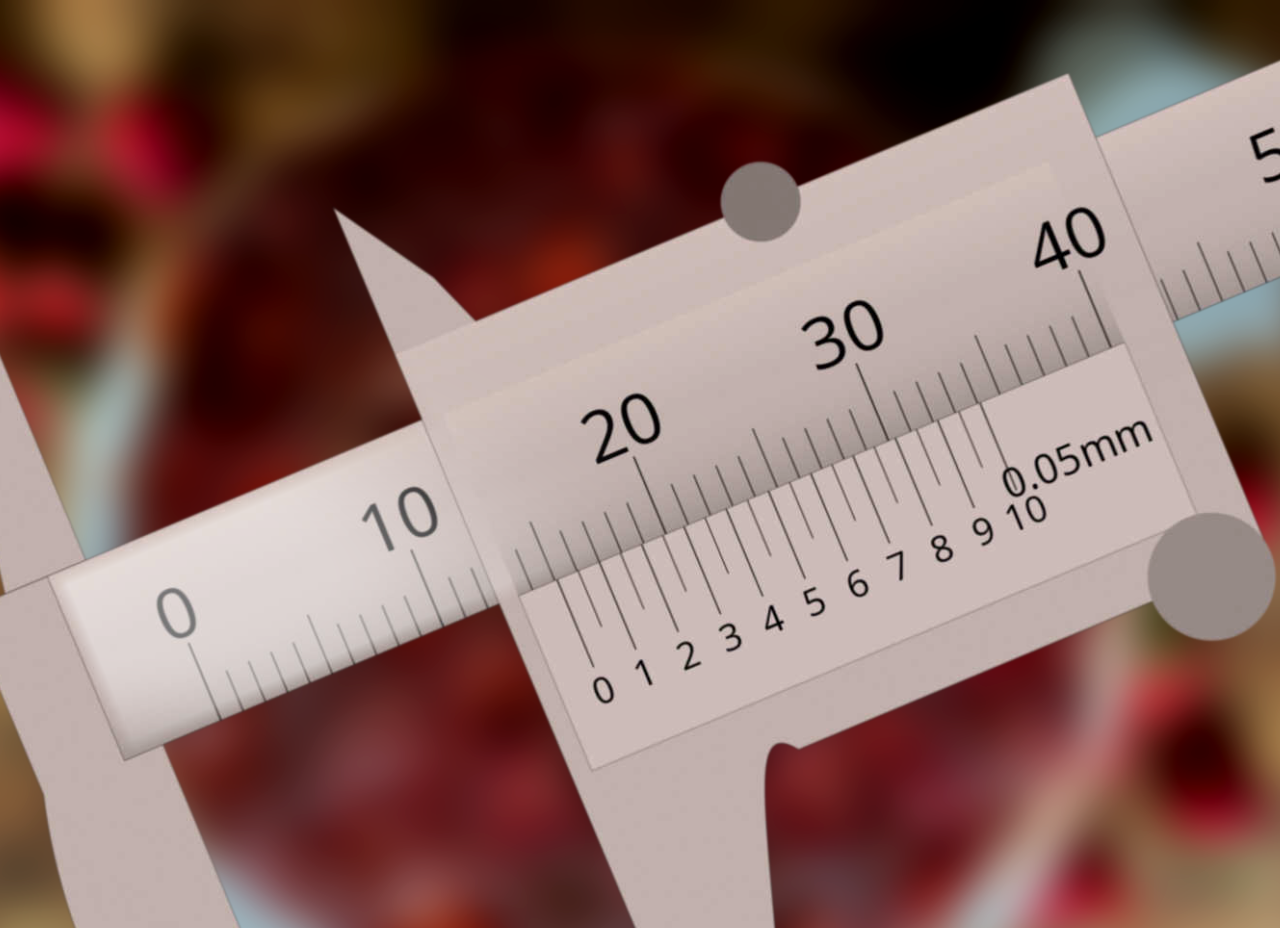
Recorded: 15.1,mm
